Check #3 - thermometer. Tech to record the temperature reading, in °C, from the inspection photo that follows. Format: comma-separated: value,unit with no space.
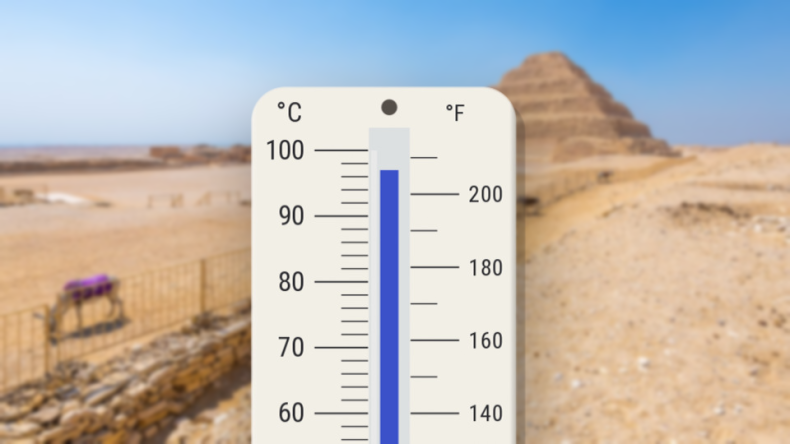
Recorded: 97,°C
